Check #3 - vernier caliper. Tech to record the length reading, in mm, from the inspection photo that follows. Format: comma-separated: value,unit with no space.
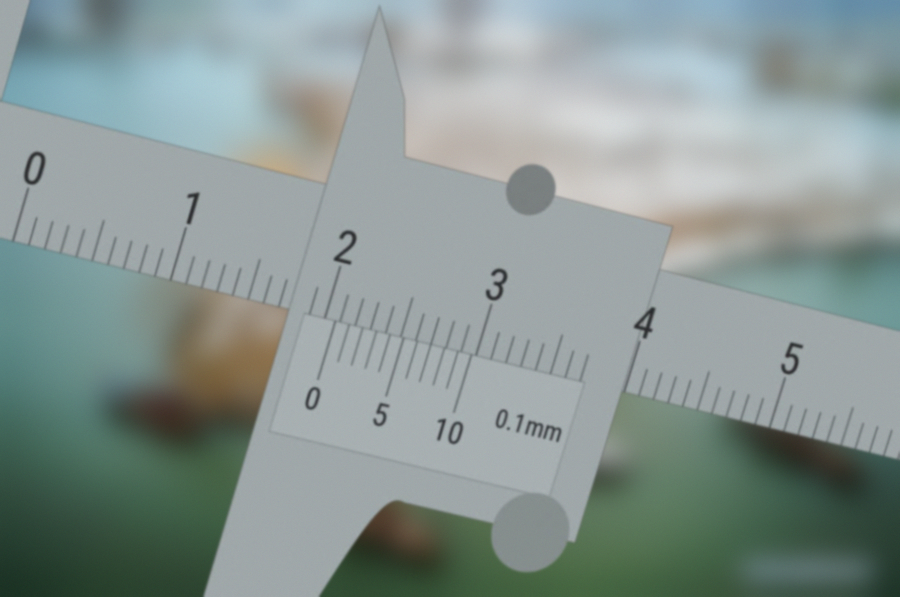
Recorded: 20.7,mm
